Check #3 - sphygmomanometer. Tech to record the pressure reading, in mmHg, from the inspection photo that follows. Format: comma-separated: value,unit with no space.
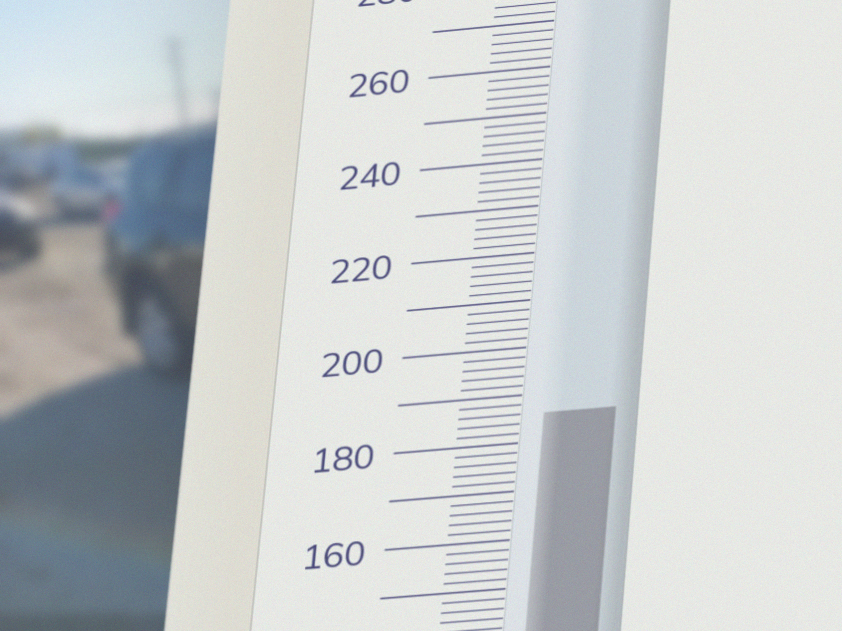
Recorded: 186,mmHg
